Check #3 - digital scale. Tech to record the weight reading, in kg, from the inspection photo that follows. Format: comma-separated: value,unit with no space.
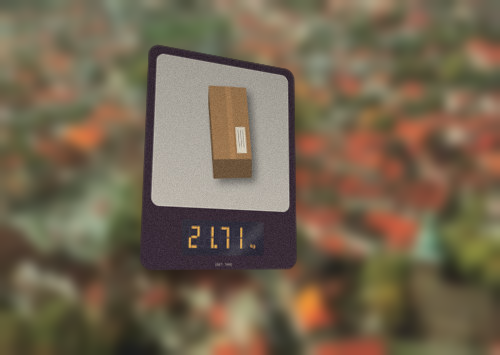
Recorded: 21.71,kg
